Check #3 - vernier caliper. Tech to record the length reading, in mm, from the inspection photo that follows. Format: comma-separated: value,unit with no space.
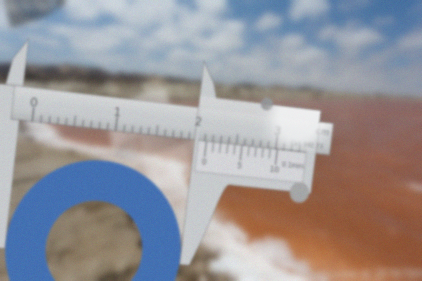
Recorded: 21.2,mm
